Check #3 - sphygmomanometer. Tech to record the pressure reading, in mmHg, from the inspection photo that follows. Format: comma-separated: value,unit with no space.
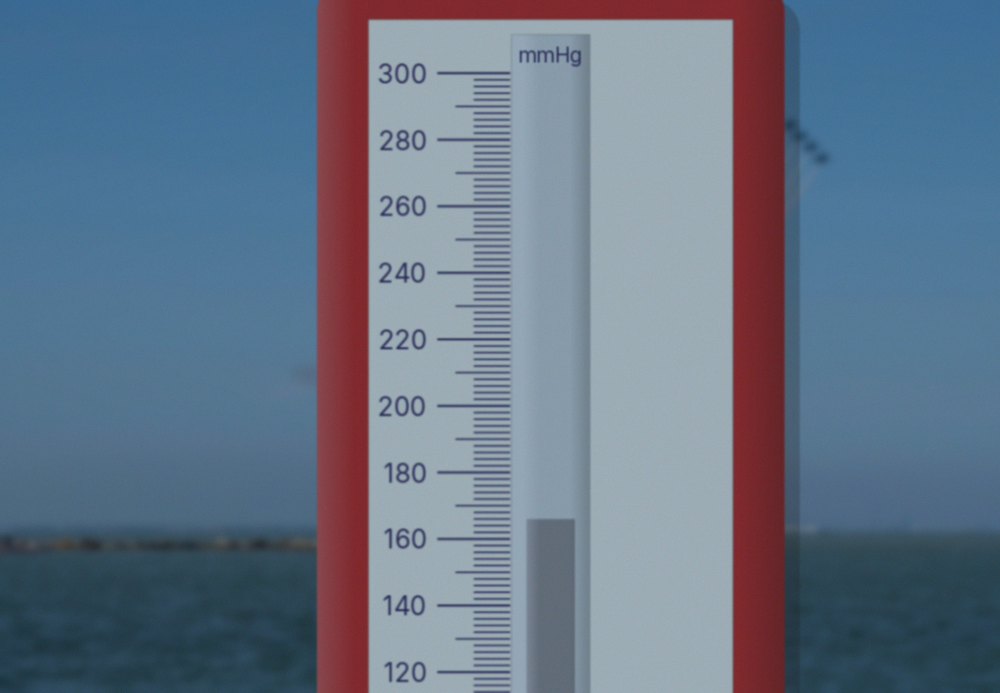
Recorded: 166,mmHg
